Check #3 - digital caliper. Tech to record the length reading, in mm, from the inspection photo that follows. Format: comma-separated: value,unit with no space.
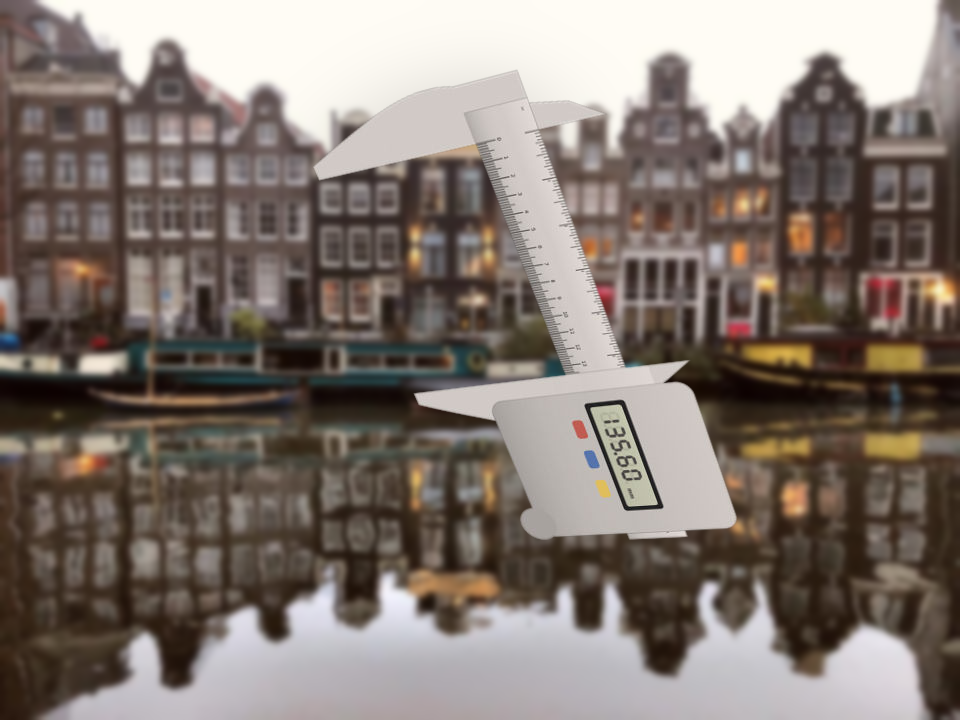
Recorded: 135.60,mm
